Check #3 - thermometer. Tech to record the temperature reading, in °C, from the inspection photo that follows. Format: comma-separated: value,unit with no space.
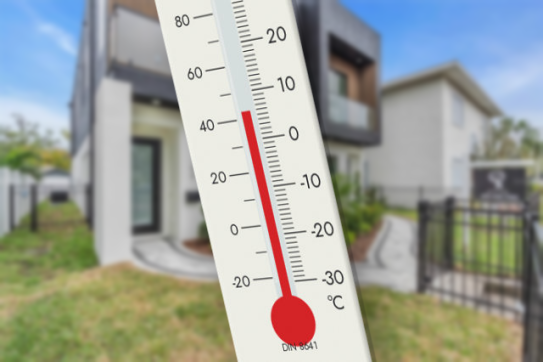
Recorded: 6,°C
